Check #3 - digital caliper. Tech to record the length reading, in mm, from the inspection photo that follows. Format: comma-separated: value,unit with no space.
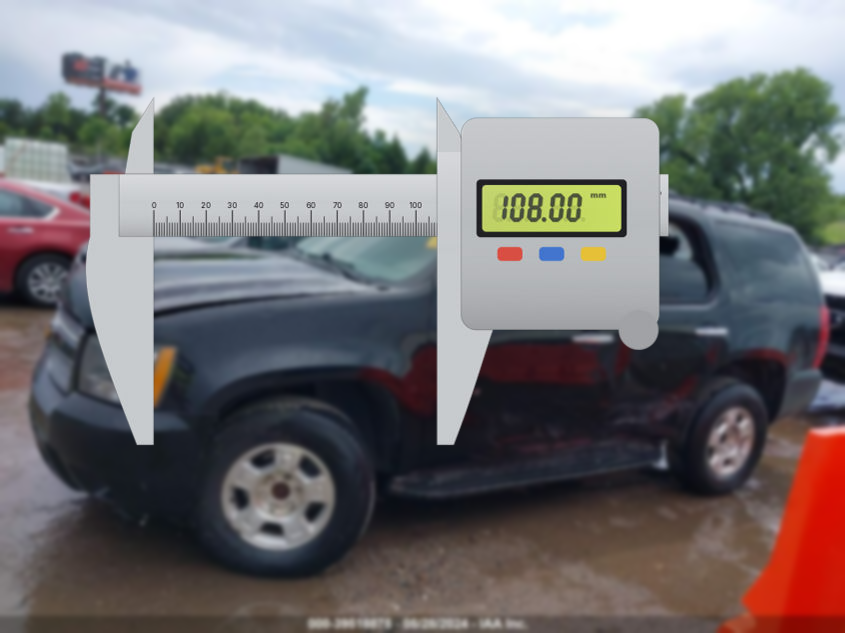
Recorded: 108.00,mm
